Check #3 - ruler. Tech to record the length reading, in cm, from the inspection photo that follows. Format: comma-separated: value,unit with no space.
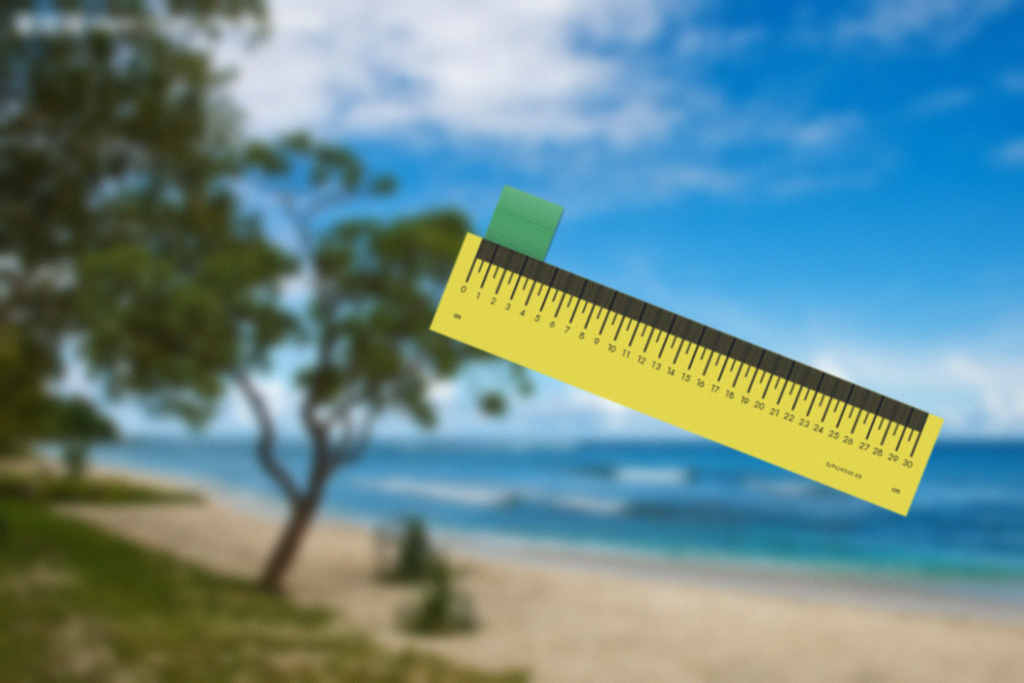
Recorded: 4,cm
